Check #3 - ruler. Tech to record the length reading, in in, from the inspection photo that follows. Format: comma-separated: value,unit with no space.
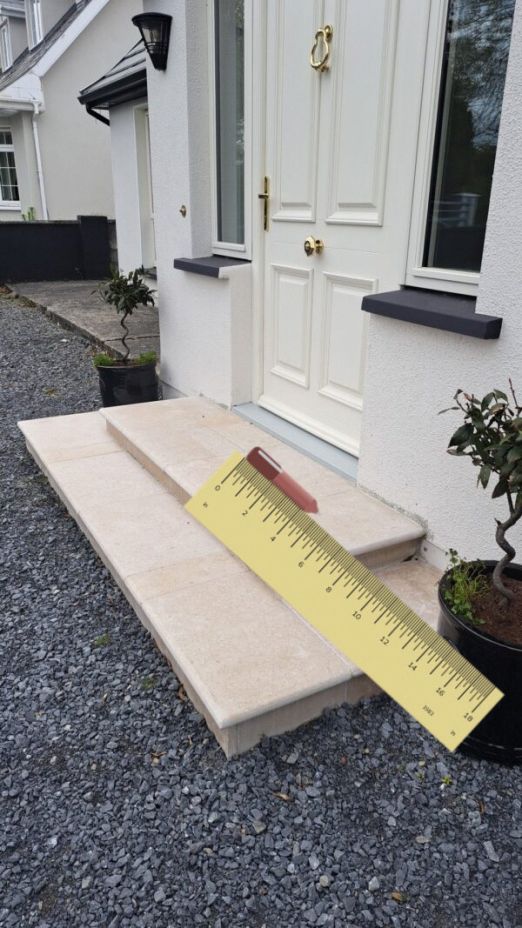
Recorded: 5,in
